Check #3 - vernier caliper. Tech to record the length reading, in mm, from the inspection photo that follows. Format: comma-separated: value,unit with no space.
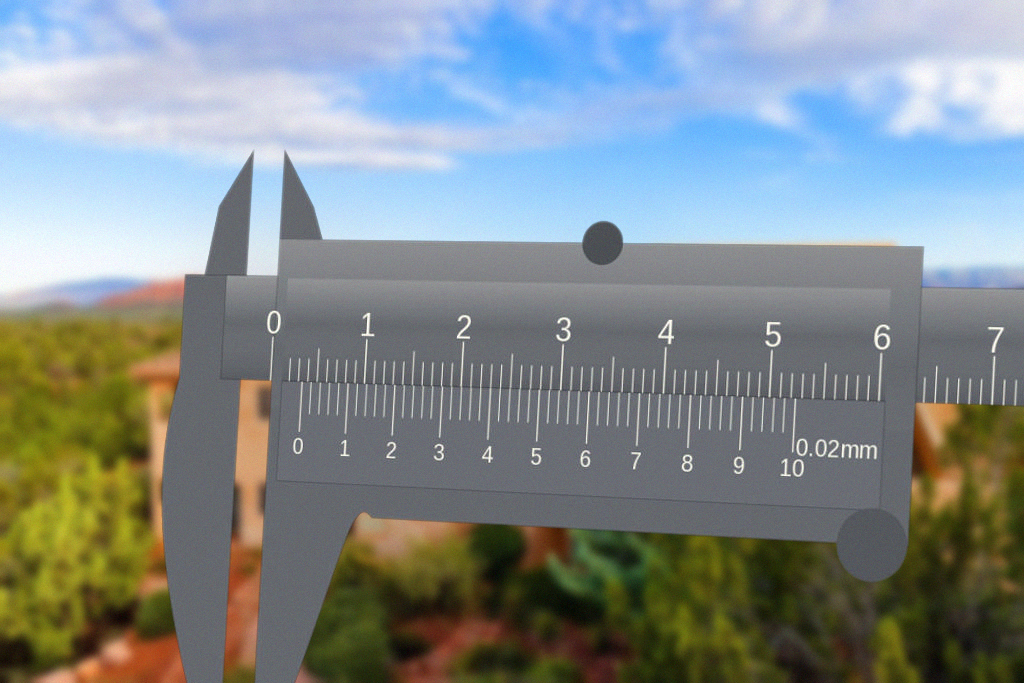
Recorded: 3.4,mm
